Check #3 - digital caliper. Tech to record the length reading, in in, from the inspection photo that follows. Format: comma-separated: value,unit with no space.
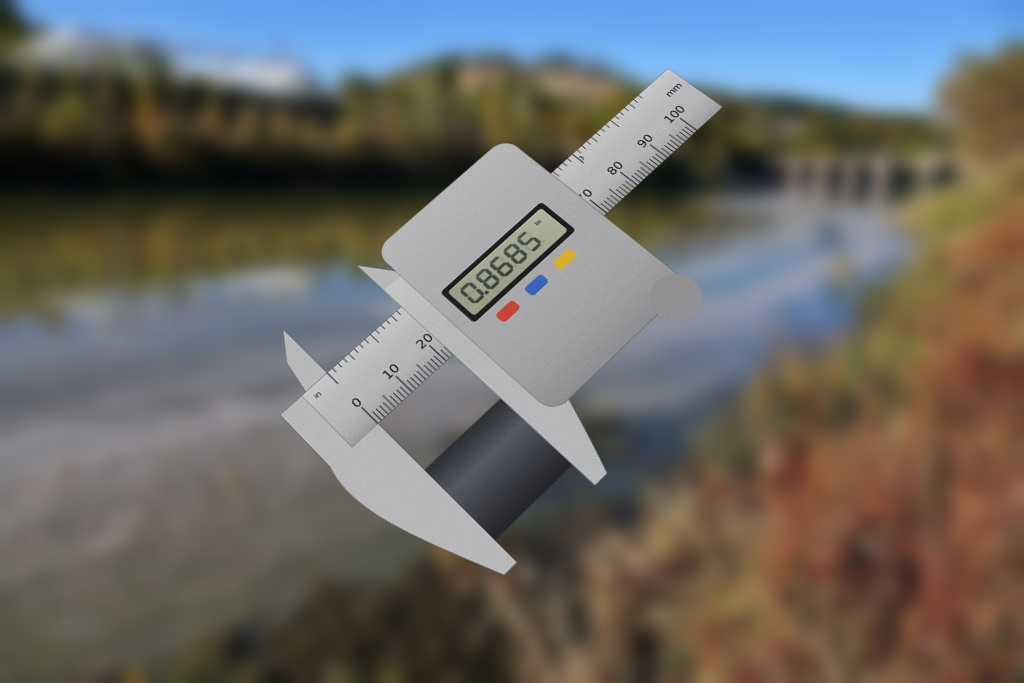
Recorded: 0.8685,in
